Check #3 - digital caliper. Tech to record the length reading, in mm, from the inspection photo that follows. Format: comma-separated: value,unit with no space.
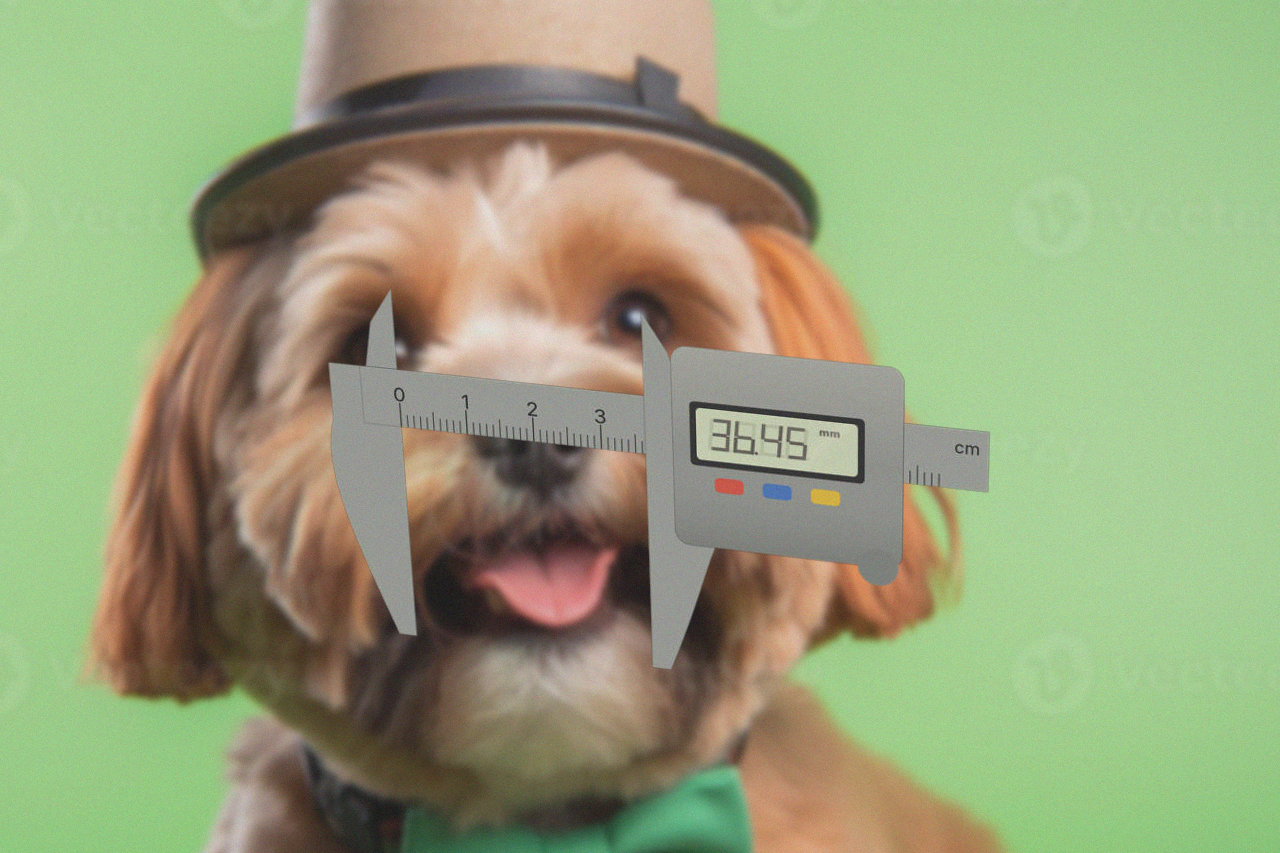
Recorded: 36.45,mm
